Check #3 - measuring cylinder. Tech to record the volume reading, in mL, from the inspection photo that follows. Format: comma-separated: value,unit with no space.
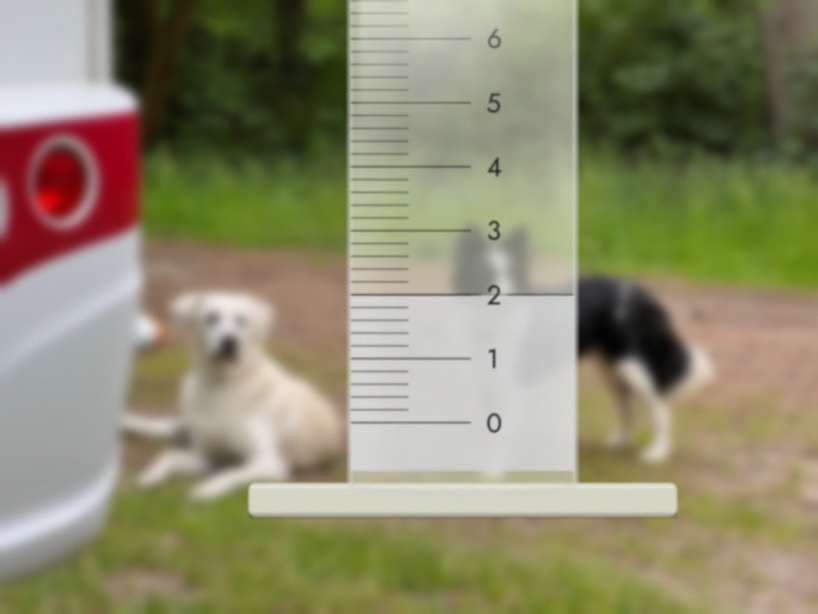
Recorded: 2,mL
